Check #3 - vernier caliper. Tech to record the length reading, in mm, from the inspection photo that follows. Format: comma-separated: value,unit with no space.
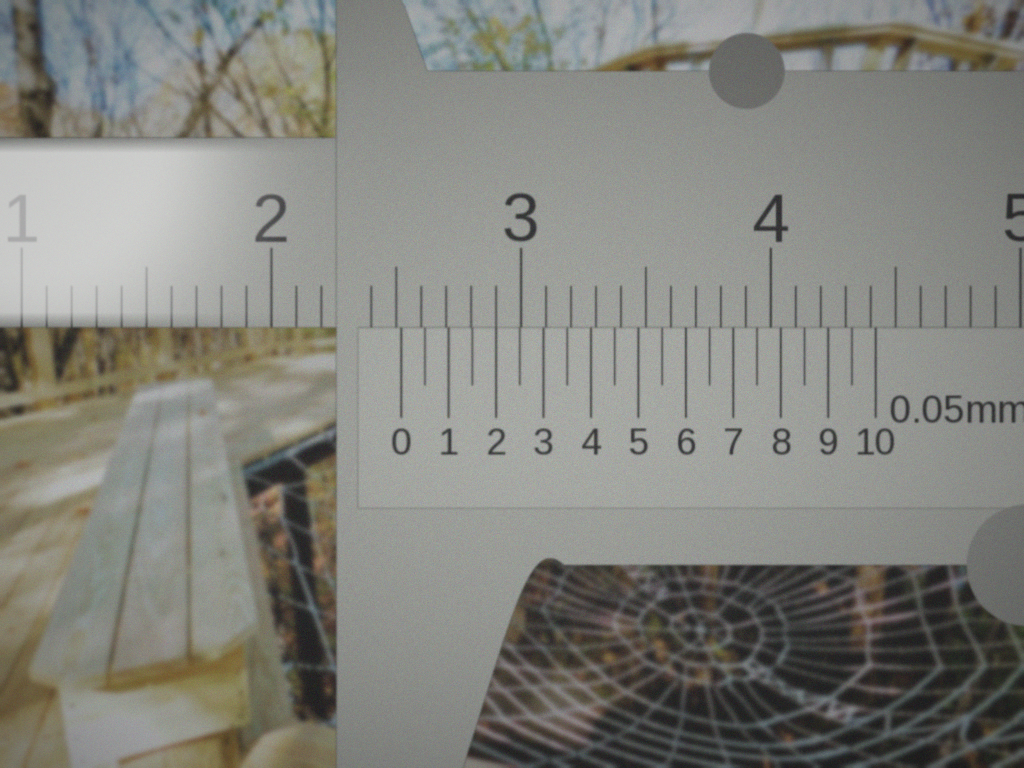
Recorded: 25.2,mm
